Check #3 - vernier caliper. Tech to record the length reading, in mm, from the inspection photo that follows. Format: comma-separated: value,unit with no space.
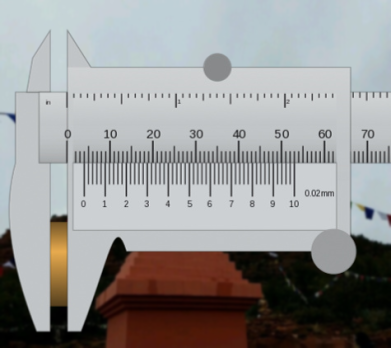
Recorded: 4.0,mm
